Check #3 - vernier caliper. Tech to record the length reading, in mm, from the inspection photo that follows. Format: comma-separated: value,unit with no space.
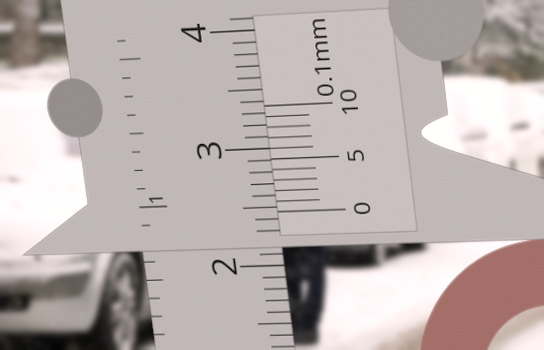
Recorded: 24.6,mm
